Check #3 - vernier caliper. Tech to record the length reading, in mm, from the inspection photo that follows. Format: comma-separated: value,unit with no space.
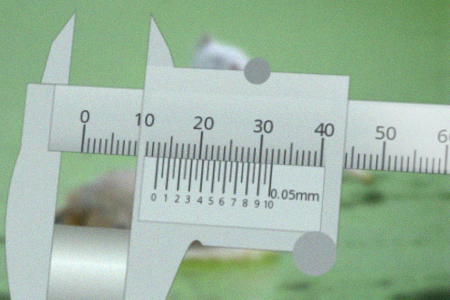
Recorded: 13.0,mm
